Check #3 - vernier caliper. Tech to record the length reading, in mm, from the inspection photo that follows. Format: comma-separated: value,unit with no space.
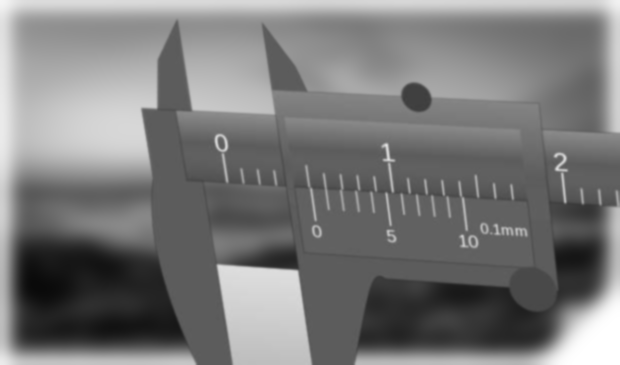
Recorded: 5.1,mm
